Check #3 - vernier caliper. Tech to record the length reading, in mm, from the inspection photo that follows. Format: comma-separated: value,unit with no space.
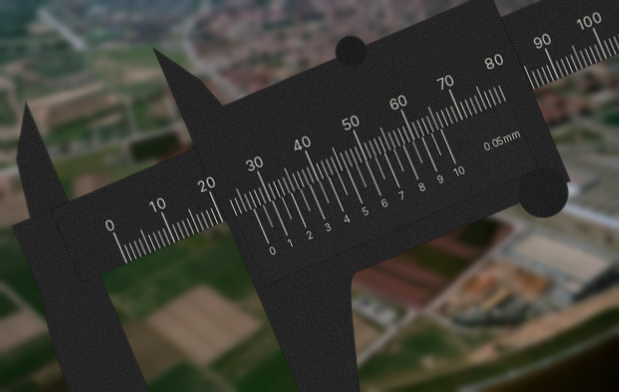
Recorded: 26.5,mm
